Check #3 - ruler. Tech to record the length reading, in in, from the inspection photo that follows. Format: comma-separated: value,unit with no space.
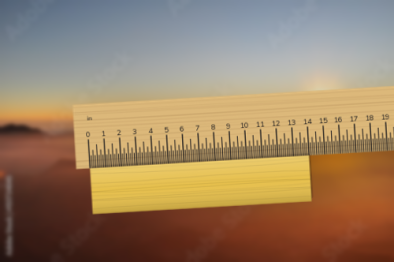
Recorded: 14,in
